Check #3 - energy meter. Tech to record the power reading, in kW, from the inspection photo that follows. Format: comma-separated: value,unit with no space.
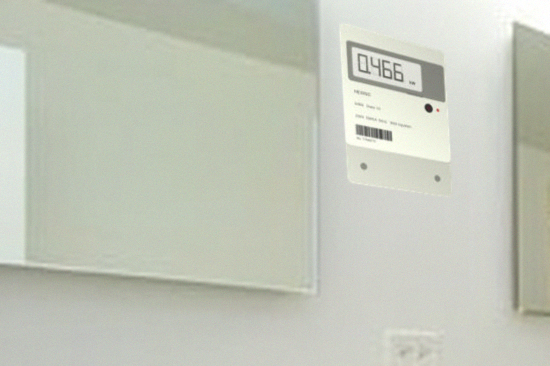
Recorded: 0.466,kW
